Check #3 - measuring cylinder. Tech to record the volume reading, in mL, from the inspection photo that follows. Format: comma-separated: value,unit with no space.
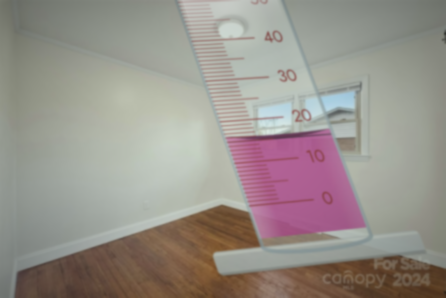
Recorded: 15,mL
